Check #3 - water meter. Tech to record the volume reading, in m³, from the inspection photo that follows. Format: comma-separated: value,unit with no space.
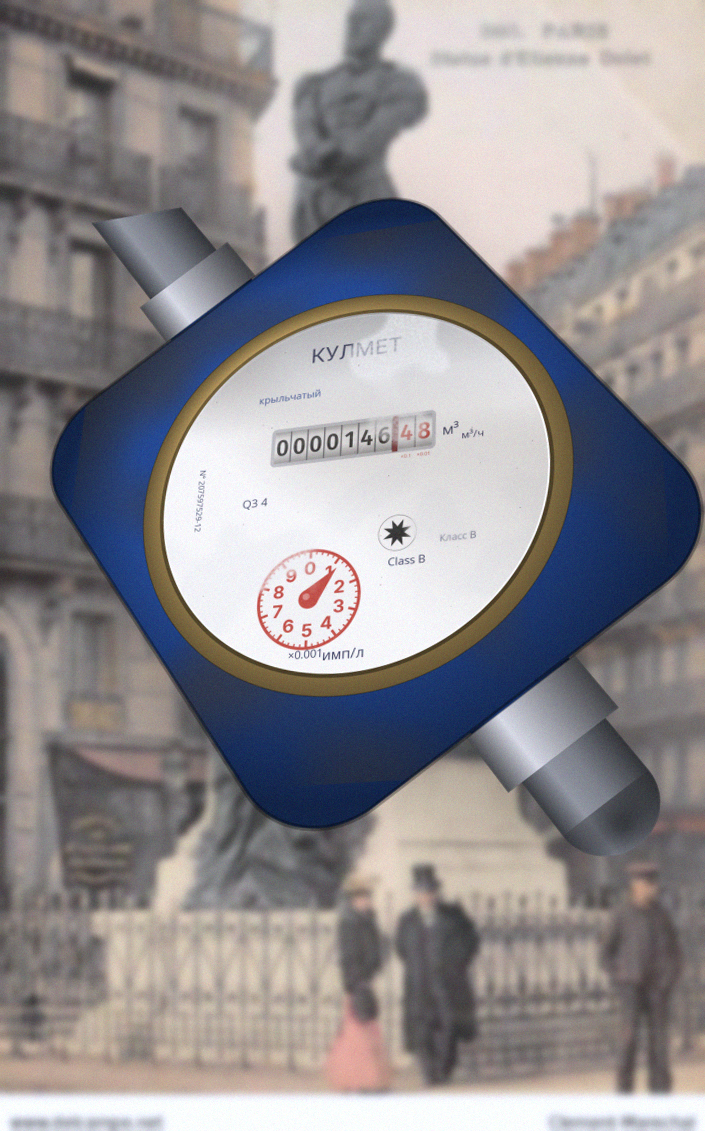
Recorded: 146.481,m³
